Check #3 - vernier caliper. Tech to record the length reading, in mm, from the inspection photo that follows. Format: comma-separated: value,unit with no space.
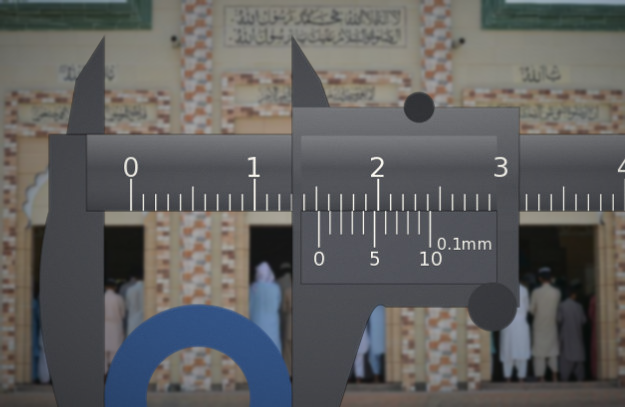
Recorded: 15.2,mm
